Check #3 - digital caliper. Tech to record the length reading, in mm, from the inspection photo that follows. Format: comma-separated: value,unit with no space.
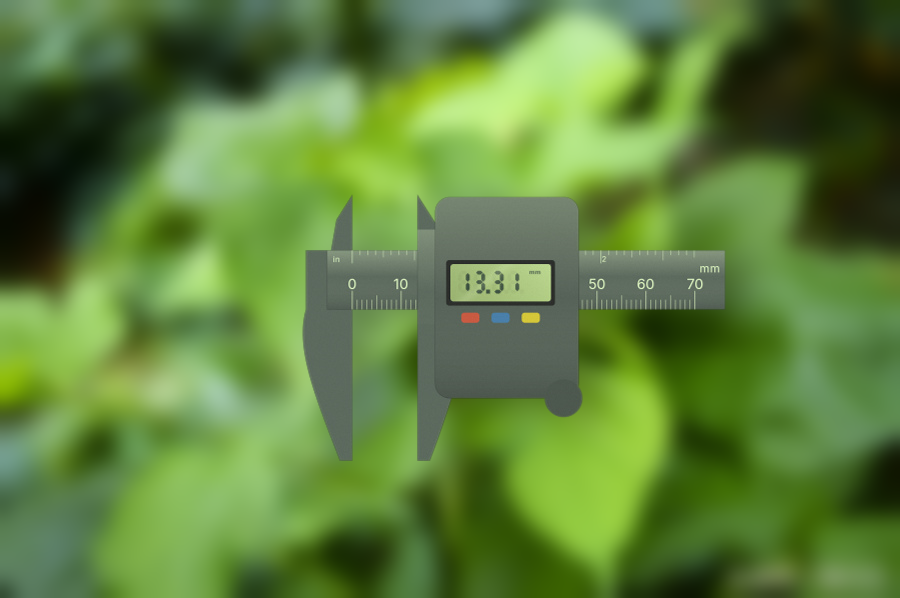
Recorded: 13.31,mm
